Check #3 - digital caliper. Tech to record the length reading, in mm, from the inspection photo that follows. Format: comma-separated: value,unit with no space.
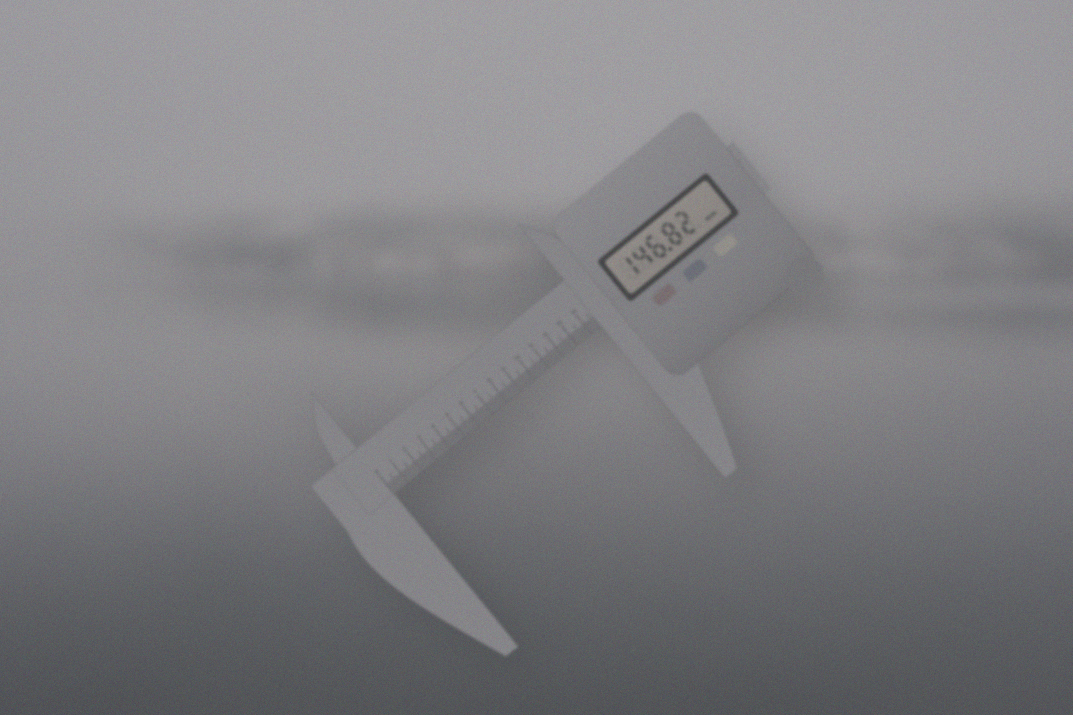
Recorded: 146.82,mm
